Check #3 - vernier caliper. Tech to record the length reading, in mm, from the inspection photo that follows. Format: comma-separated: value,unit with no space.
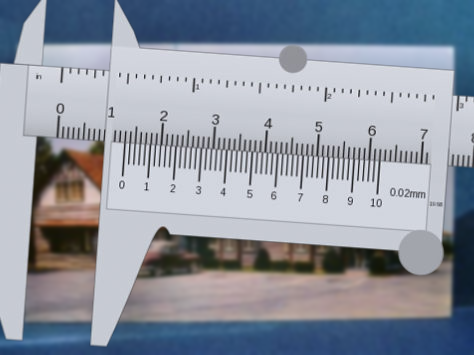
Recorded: 13.0,mm
